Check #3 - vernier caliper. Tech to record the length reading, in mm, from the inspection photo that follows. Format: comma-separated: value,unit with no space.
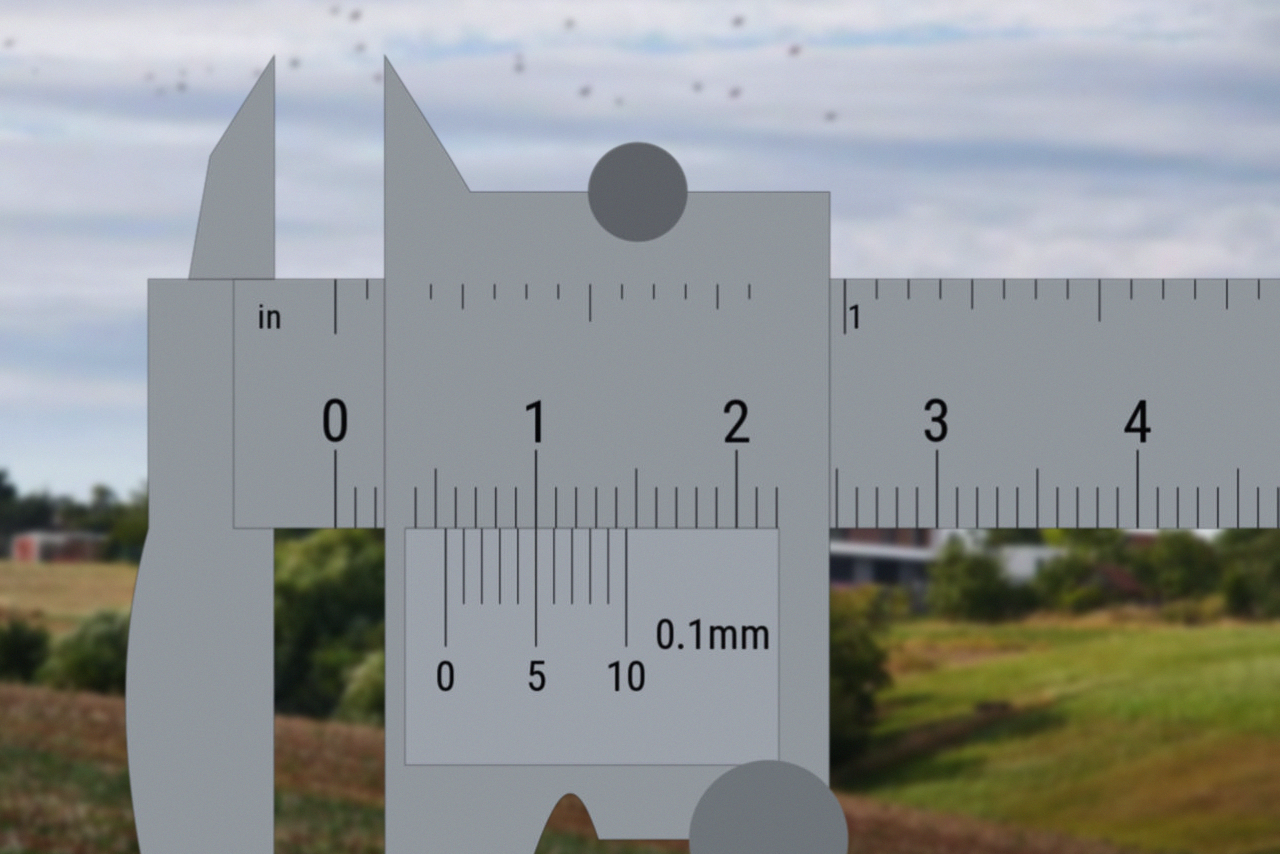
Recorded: 5.5,mm
